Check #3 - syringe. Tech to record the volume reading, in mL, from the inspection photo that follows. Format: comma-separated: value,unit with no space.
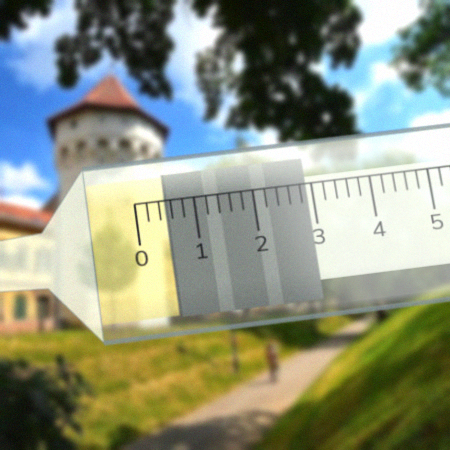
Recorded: 0.5,mL
